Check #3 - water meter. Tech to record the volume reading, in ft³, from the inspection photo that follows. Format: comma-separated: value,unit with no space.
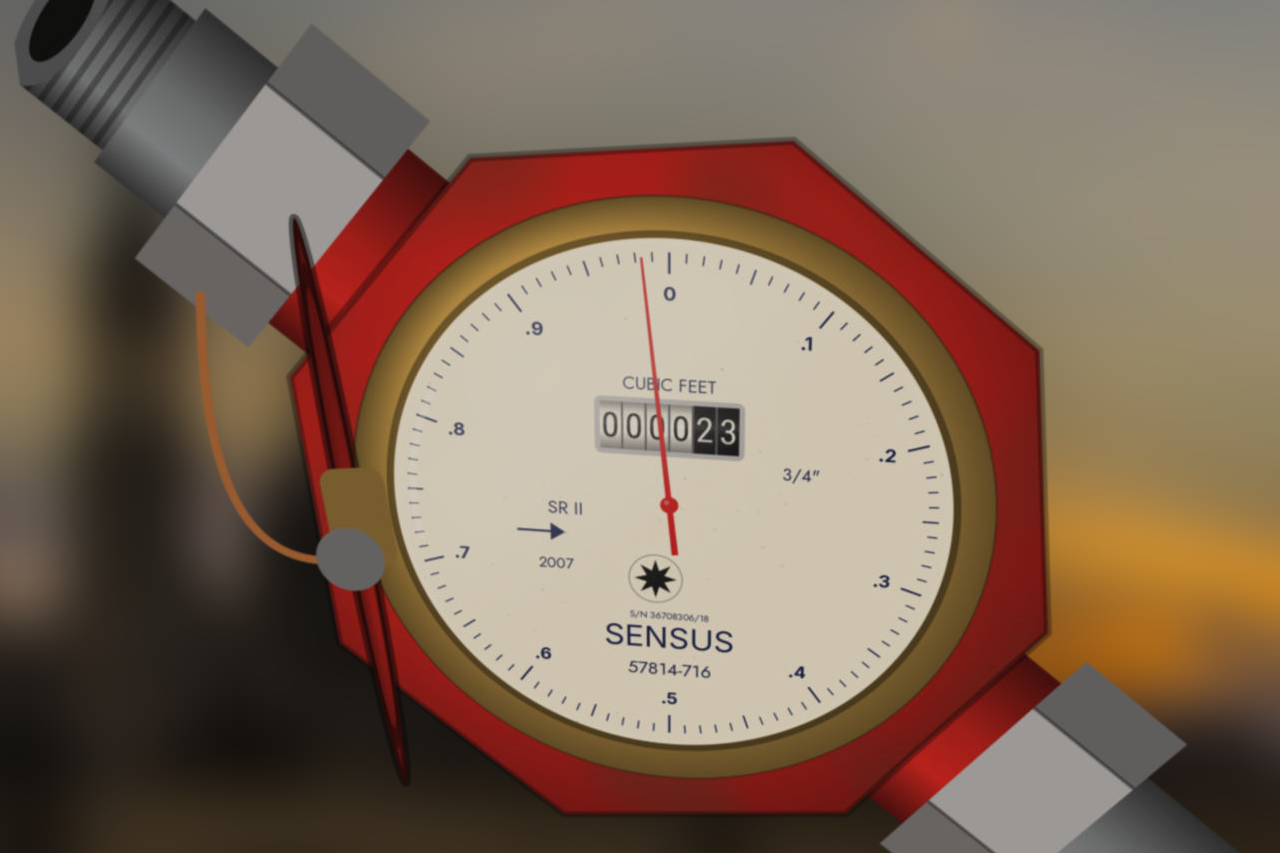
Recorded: 22.98,ft³
